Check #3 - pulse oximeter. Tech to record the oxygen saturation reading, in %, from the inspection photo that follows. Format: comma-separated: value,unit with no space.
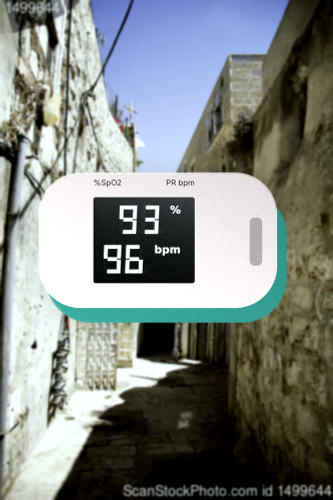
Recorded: 93,%
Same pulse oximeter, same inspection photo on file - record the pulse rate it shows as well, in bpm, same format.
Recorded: 96,bpm
